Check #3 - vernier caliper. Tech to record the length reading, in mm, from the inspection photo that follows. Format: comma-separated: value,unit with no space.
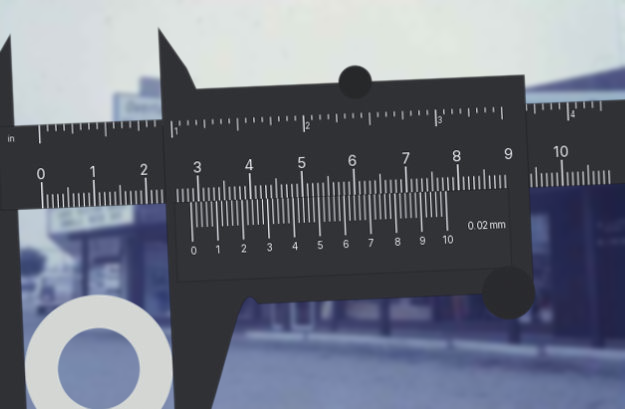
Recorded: 28.5,mm
